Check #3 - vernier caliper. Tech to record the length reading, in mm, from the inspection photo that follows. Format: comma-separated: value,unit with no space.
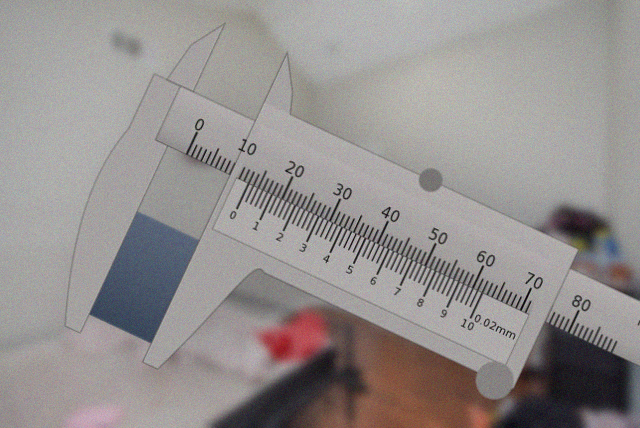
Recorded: 13.0,mm
